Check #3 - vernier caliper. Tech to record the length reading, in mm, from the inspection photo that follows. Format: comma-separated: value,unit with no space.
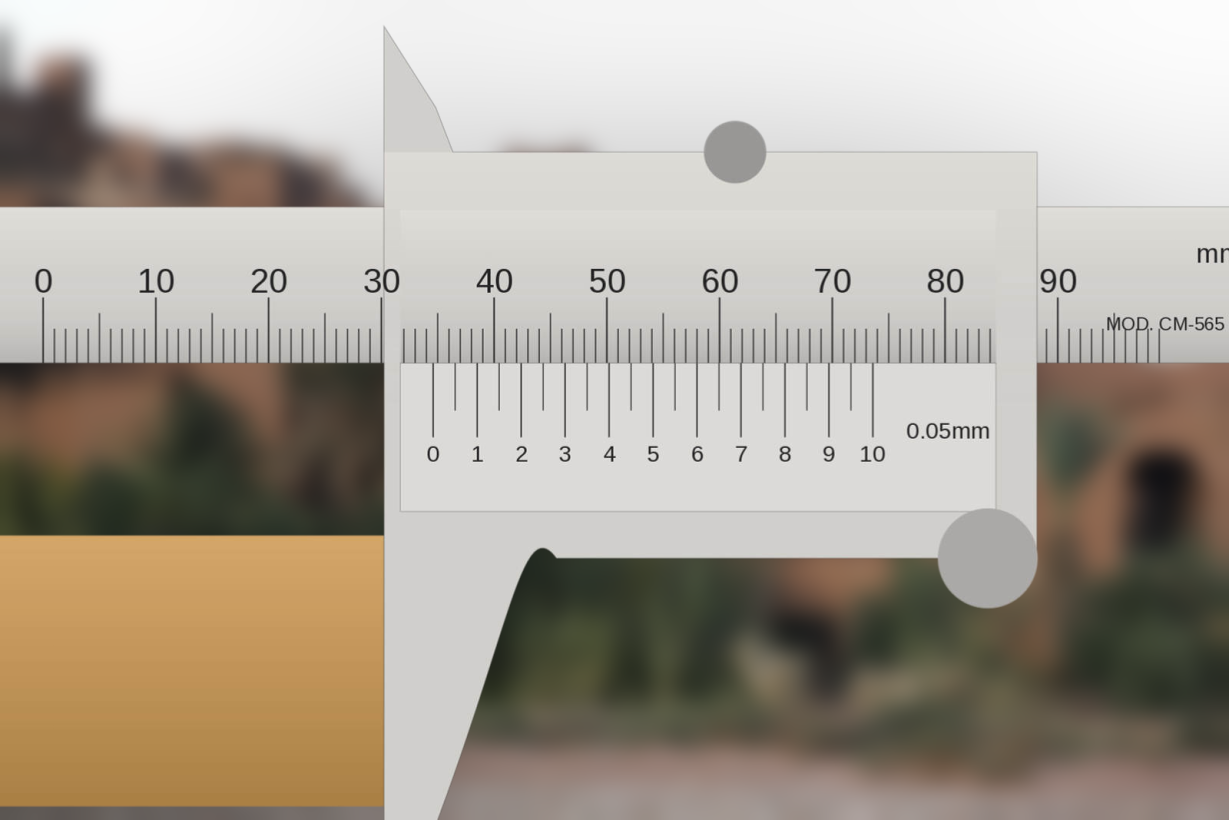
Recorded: 34.6,mm
